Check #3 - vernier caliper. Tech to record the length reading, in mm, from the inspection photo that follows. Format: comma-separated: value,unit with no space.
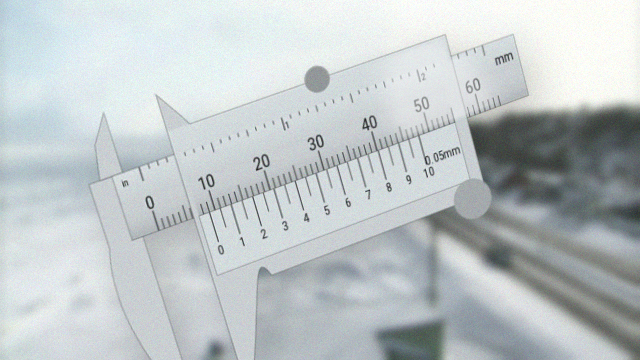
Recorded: 9.0,mm
